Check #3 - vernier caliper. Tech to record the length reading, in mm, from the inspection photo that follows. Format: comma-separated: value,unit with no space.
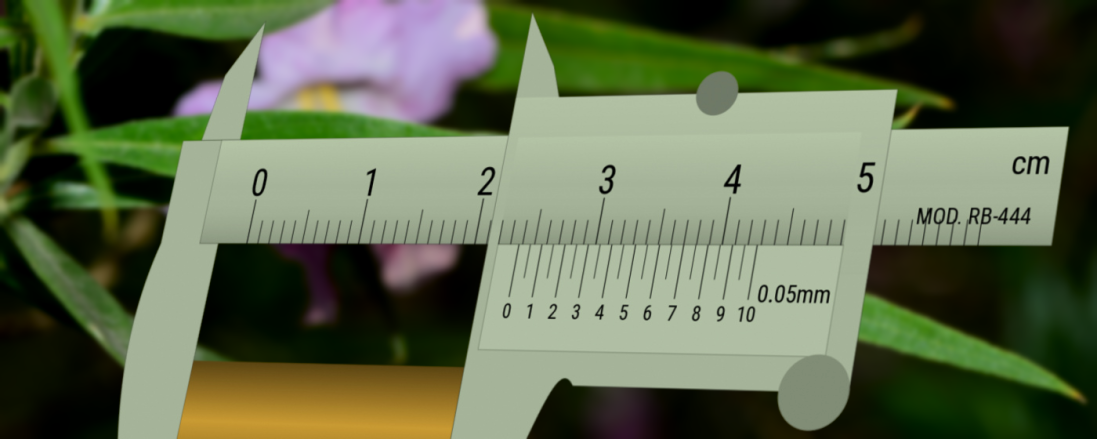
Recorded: 23.7,mm
